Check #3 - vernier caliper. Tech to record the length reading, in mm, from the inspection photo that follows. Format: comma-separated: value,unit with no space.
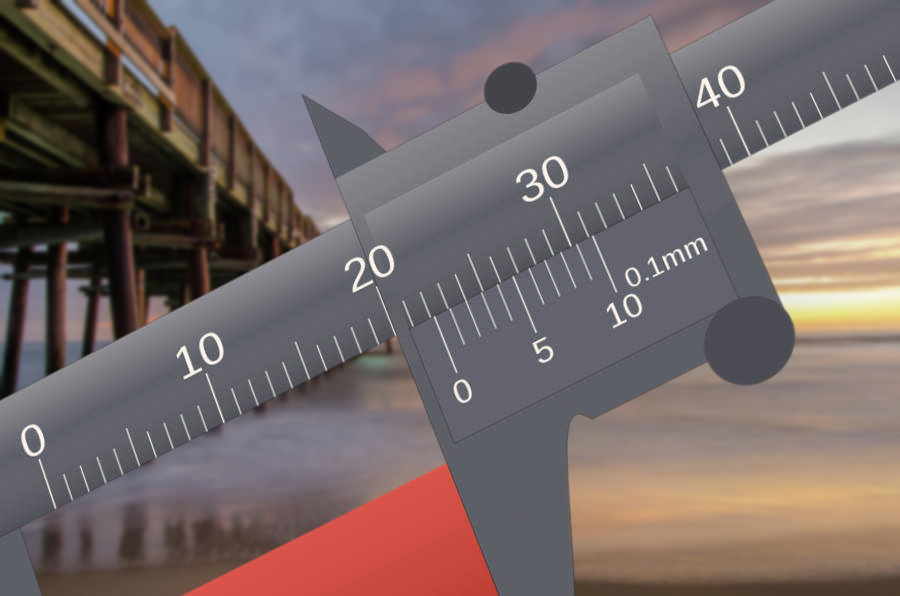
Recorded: 22.2,mm
